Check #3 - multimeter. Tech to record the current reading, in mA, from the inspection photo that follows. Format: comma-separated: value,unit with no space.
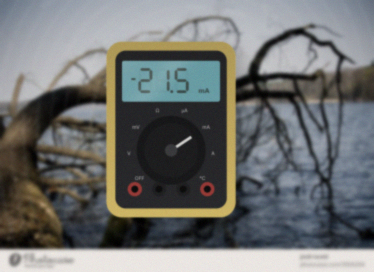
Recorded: -21.5,mA
